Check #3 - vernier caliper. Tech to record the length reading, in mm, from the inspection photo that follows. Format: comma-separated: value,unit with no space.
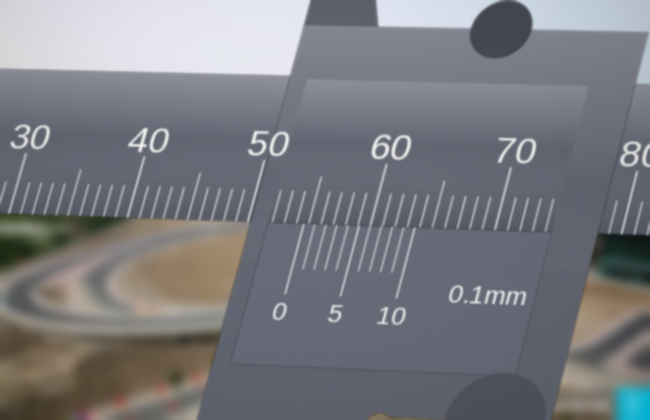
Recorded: 54.6,mm
